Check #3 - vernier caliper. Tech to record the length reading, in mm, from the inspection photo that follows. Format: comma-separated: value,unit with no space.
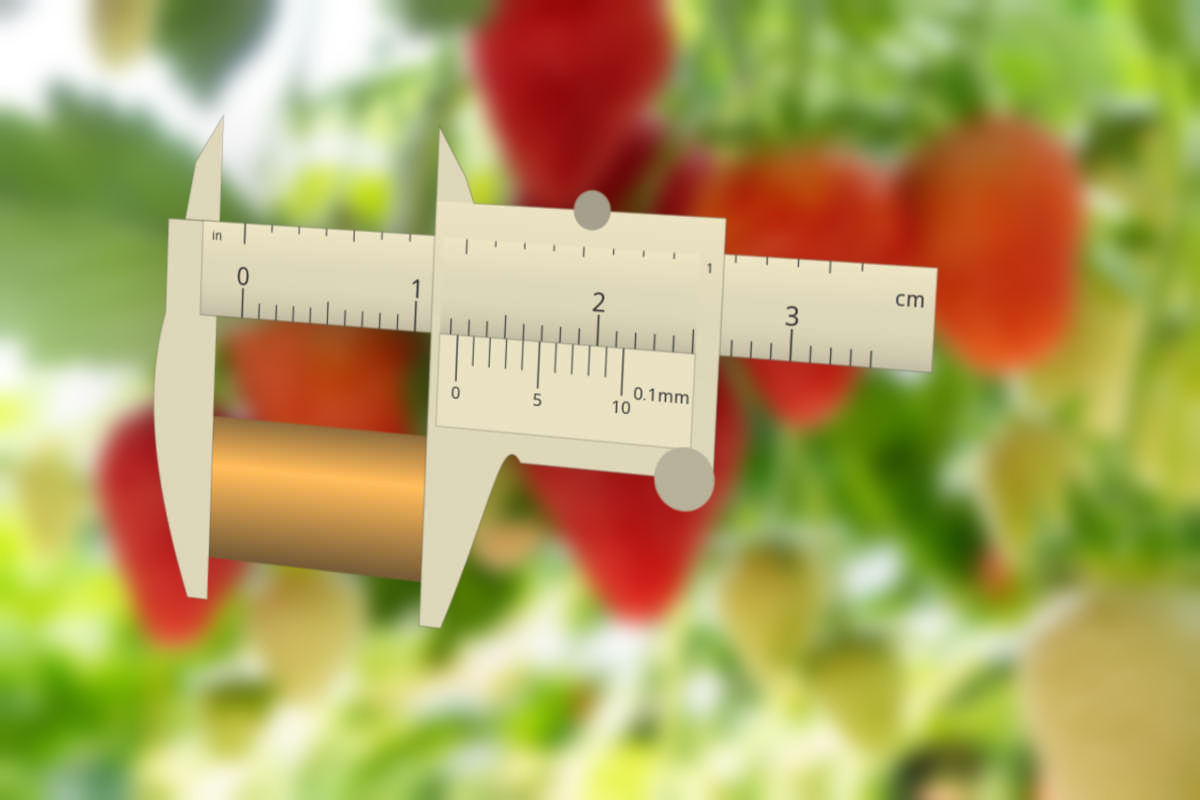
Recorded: 12.4,mm
